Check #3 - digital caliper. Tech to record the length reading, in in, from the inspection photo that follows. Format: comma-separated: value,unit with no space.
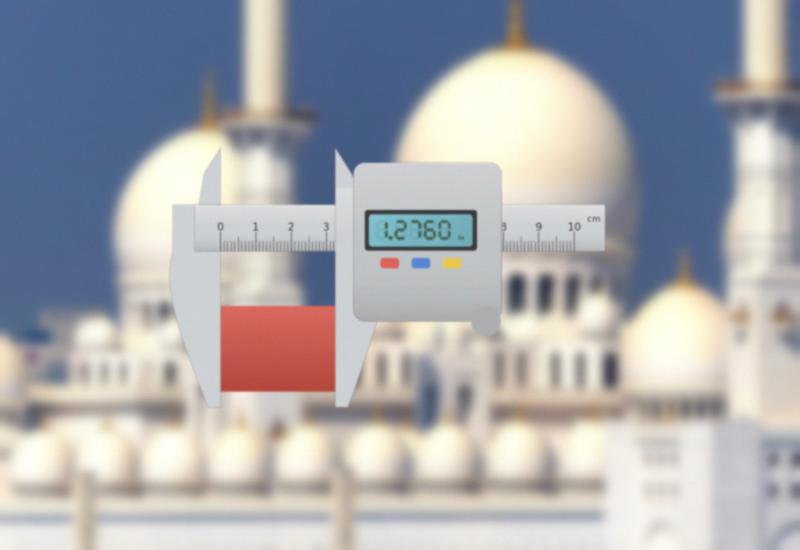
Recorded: 1.2760,in
